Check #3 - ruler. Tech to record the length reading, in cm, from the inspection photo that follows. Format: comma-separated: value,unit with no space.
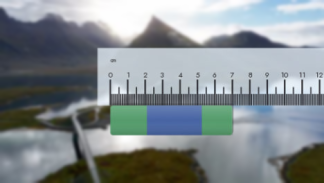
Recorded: 7,cm
